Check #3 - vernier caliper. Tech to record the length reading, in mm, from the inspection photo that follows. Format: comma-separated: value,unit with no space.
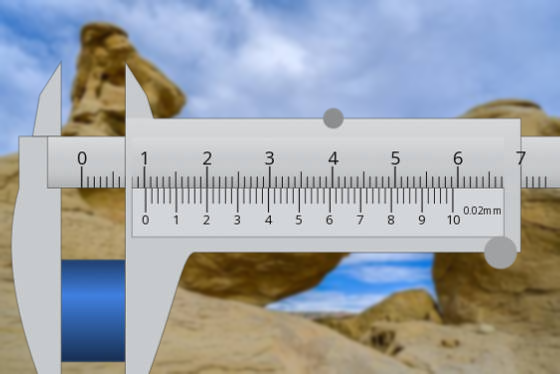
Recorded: 10.2,mm
